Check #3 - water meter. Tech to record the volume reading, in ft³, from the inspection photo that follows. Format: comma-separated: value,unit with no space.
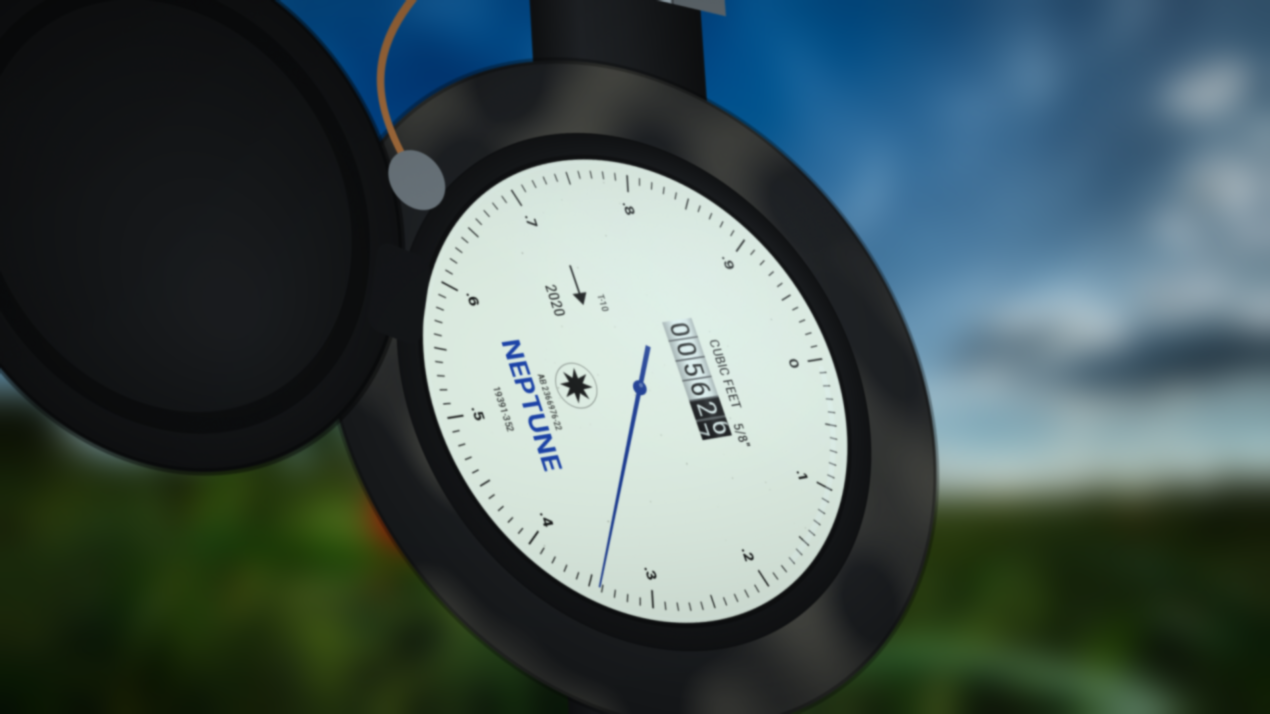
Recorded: 5626.34,ft³
